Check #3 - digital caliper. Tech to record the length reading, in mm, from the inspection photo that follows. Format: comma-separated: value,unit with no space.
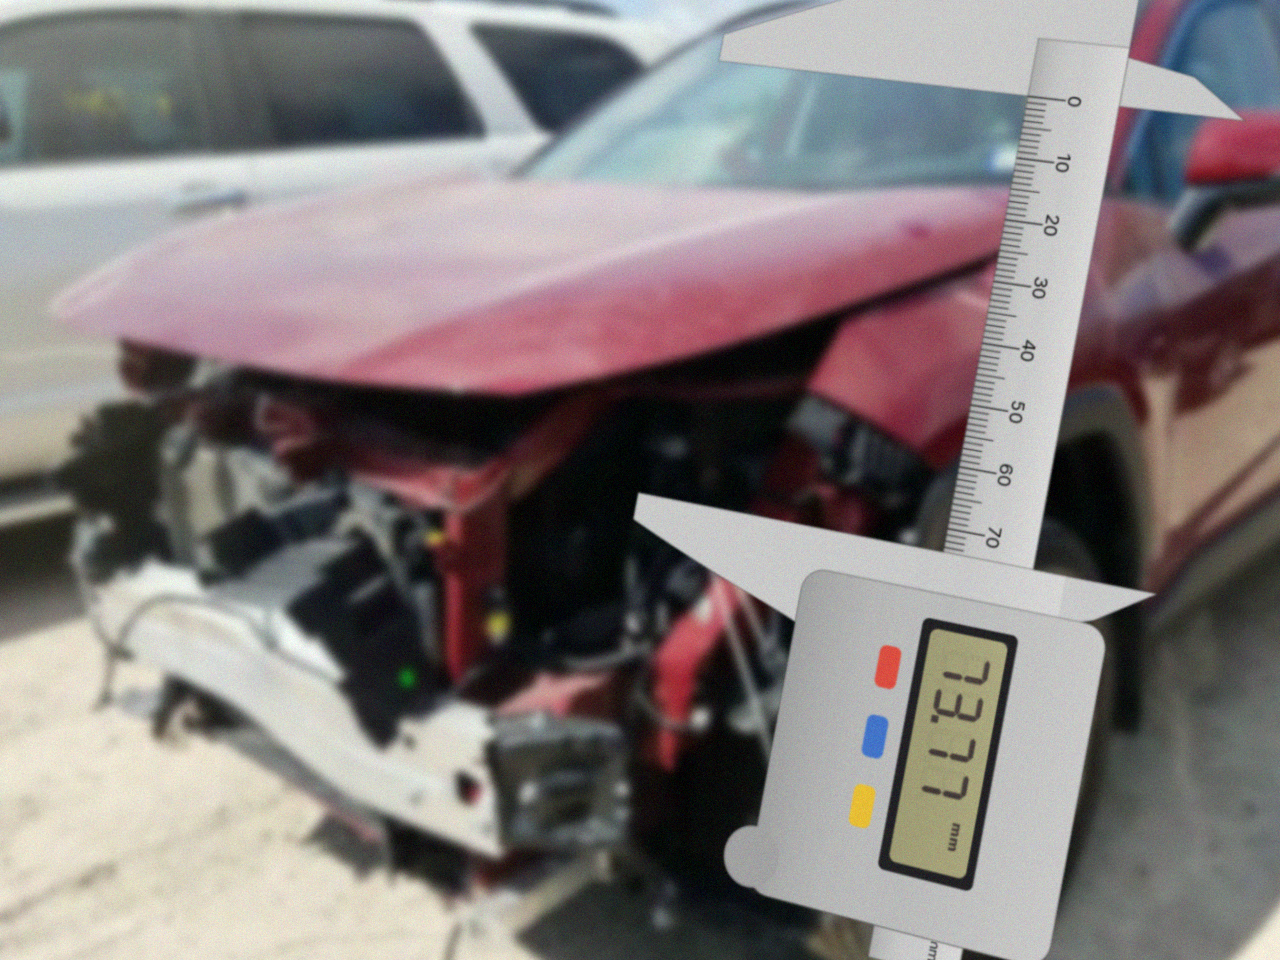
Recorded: 73.77,mm
